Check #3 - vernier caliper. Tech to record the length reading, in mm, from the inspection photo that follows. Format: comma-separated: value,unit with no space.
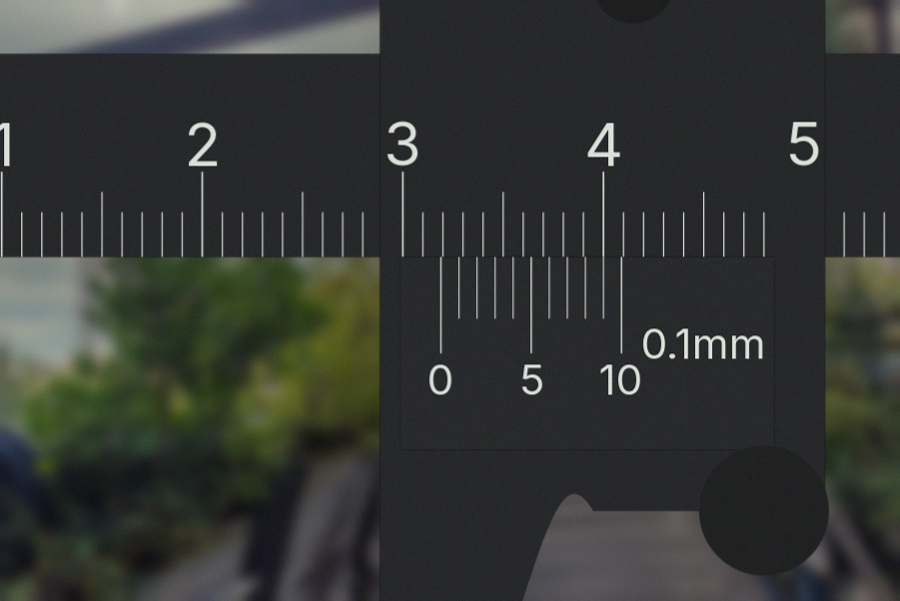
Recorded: 31.9,mm
